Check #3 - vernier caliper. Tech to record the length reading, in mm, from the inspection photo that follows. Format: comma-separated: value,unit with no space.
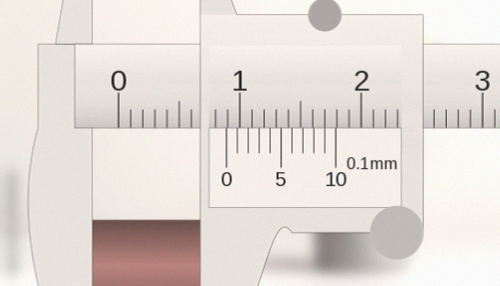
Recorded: 8.9,mm
